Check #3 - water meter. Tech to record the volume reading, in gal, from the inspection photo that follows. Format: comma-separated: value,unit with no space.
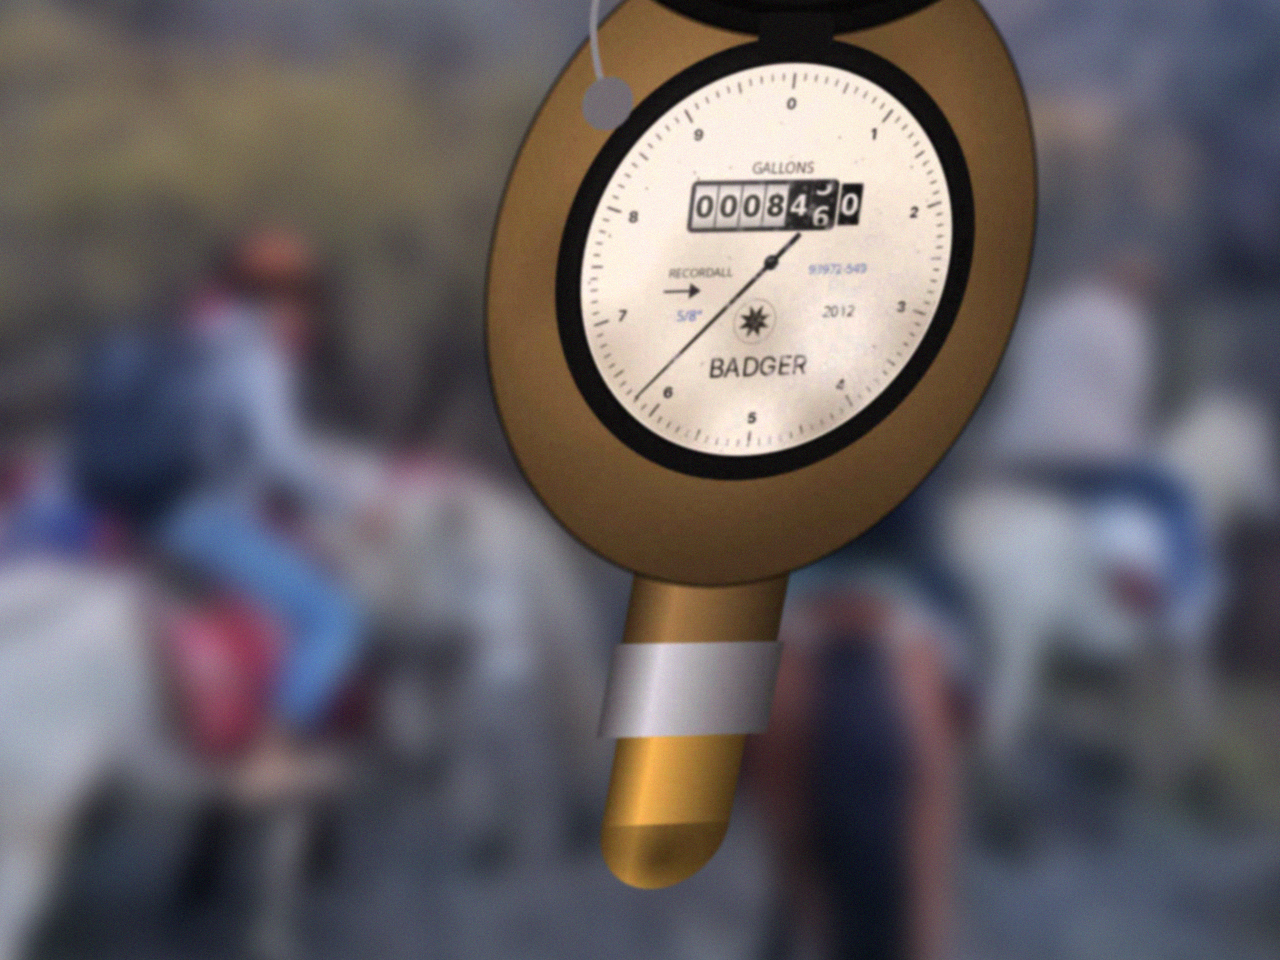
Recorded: 8456.2,gal
